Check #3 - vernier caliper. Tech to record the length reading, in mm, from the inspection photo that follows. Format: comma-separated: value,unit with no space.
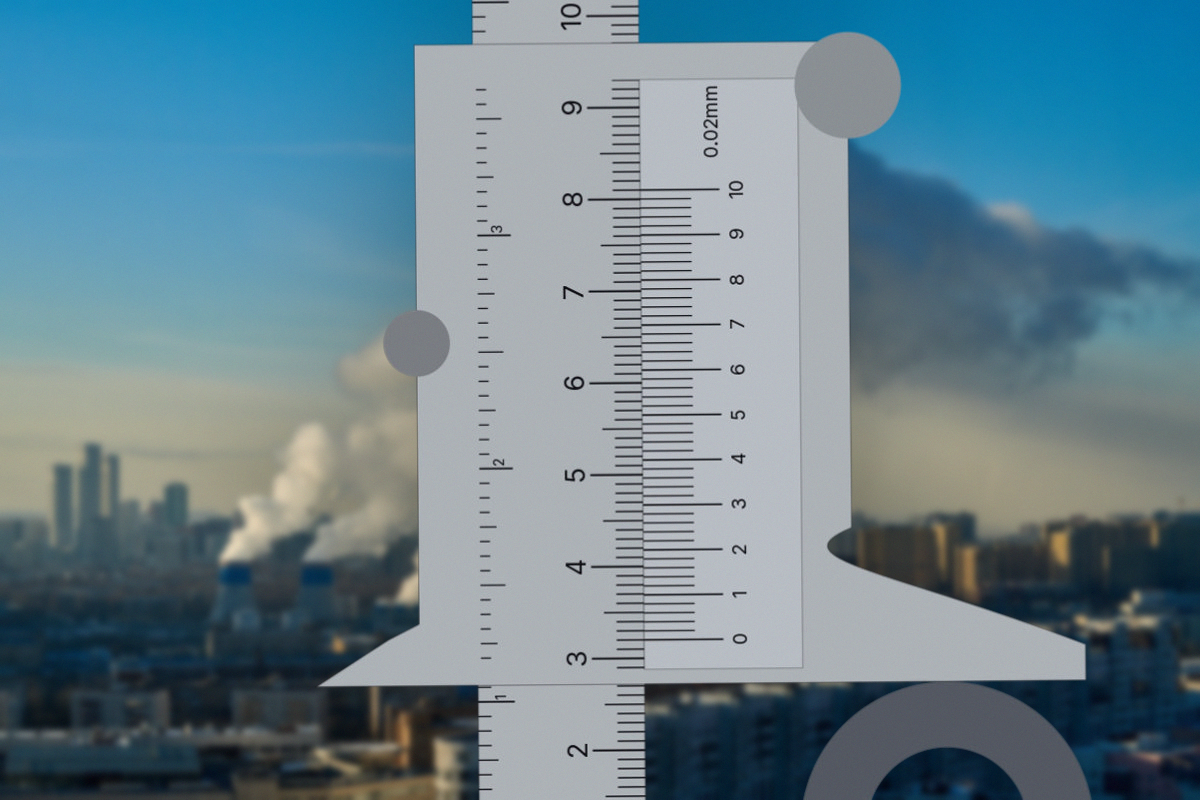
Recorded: 32.0,mm
